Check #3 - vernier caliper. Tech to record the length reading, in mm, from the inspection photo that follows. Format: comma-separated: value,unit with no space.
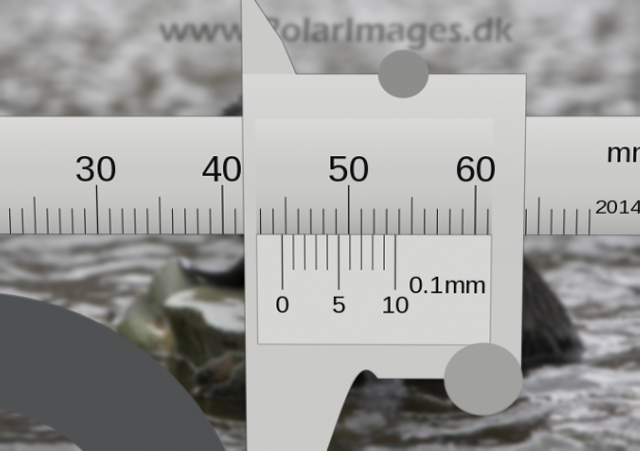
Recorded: 44.7,mm
